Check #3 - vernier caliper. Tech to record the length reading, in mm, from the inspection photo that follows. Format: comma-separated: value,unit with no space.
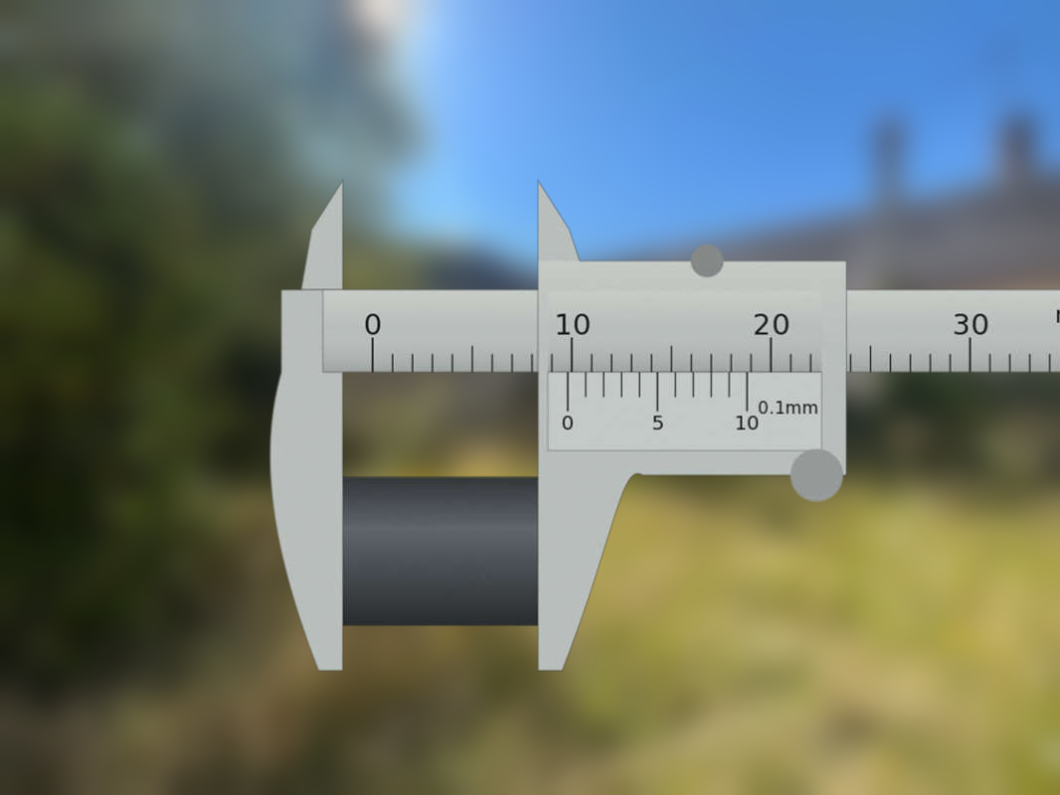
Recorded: 9.8,mm
